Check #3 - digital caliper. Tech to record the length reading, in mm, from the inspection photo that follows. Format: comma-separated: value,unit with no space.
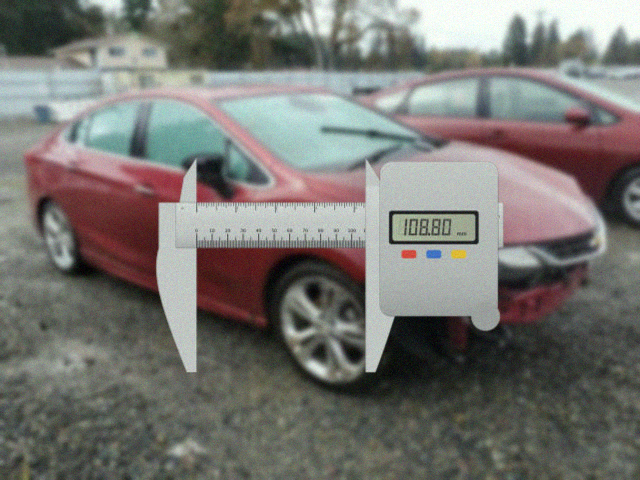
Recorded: 108.80,mm
